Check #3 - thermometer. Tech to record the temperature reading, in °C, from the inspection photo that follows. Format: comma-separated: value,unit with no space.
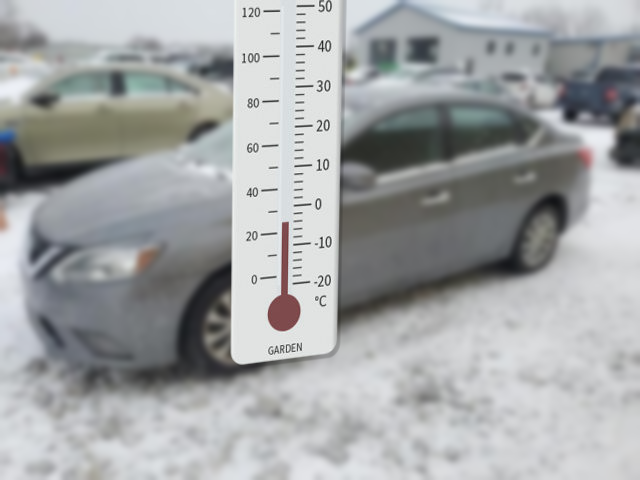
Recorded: -4,°C
